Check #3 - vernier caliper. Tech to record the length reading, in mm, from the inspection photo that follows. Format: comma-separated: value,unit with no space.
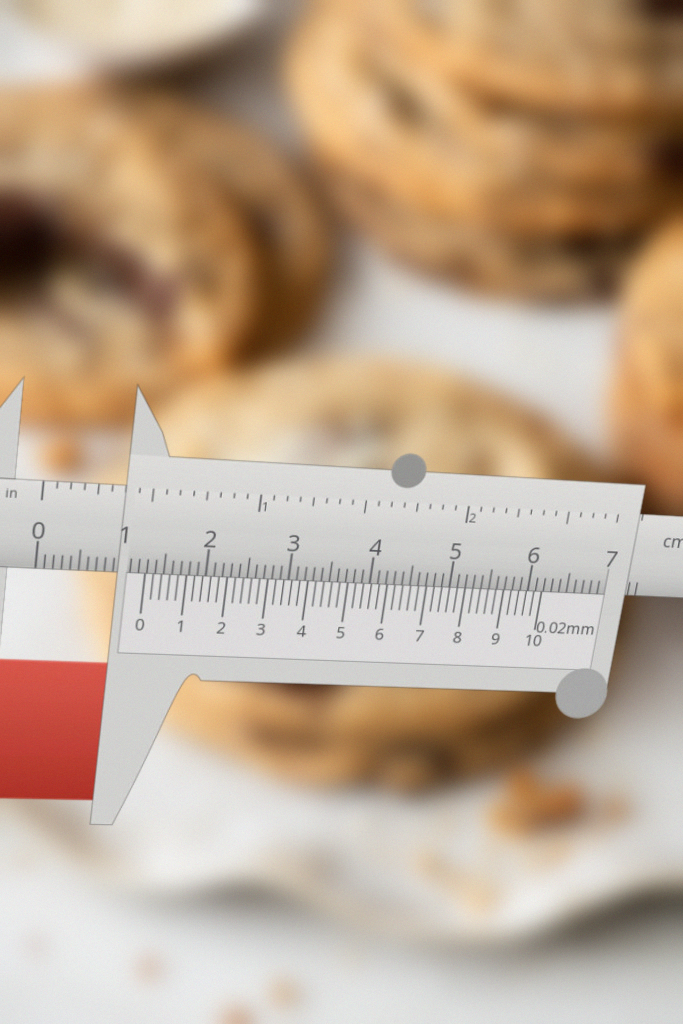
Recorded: 12.8,mm
